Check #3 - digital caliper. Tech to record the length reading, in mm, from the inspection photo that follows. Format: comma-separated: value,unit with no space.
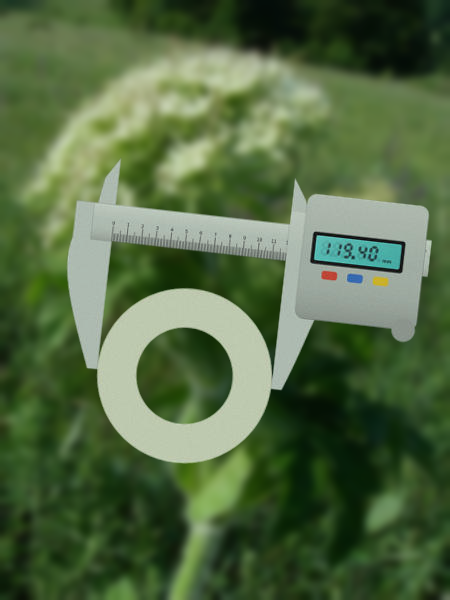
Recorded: 119.40,mm
